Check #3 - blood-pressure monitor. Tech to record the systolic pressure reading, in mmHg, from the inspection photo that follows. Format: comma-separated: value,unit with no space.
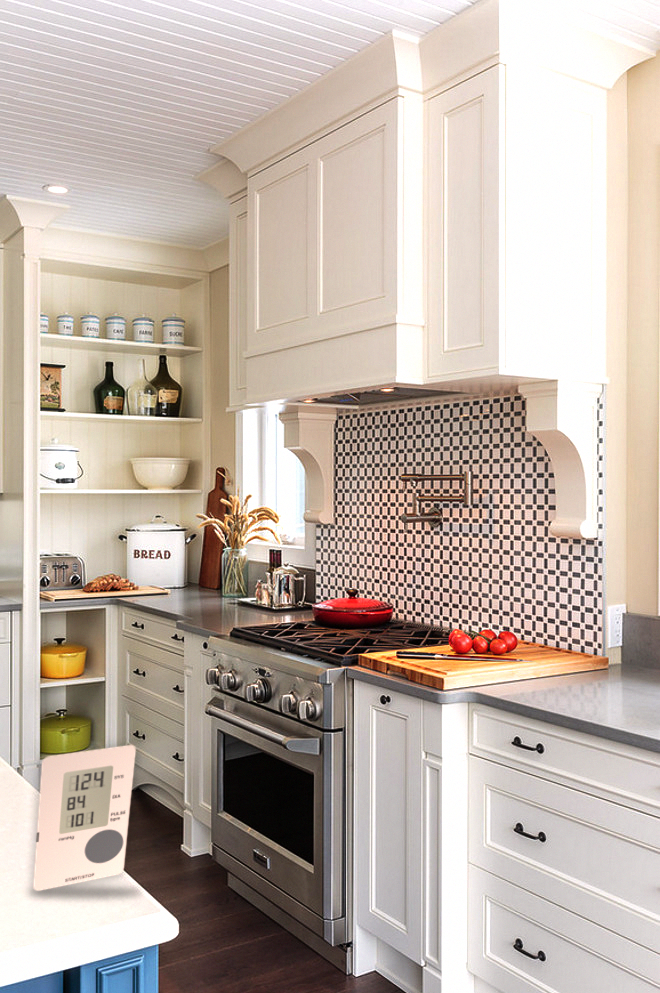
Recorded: 124,mmHg
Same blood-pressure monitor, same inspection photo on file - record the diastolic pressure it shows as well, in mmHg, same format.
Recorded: 84,mmHg
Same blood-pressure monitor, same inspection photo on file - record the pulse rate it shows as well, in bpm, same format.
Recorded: 101,bpm
